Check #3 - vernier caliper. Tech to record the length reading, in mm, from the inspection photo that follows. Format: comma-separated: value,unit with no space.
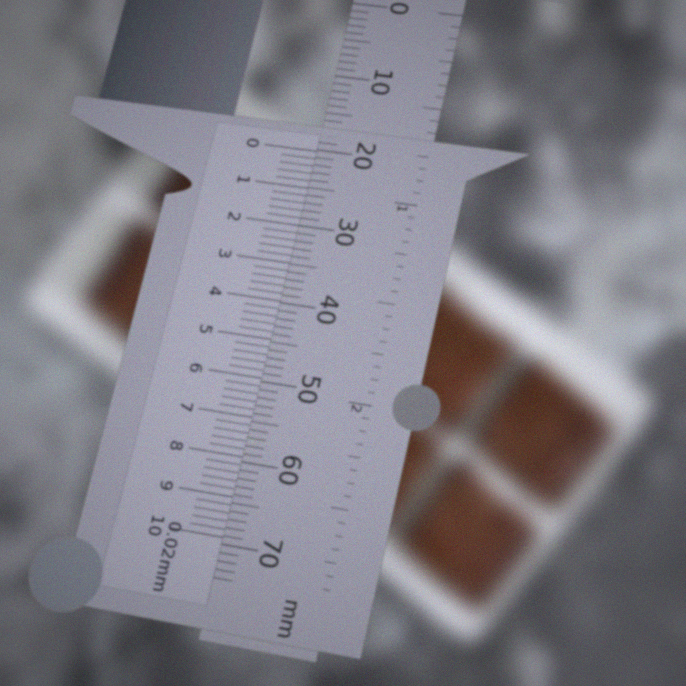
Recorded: 20.2,mm
